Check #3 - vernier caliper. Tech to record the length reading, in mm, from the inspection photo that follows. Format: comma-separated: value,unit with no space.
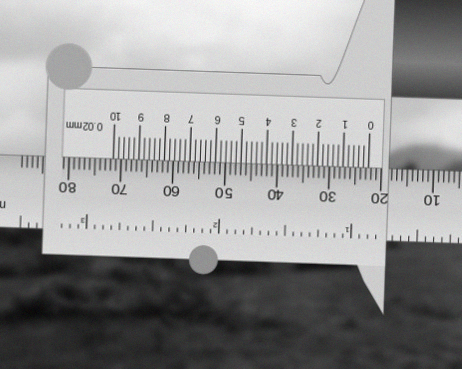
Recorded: 22.5,mm
